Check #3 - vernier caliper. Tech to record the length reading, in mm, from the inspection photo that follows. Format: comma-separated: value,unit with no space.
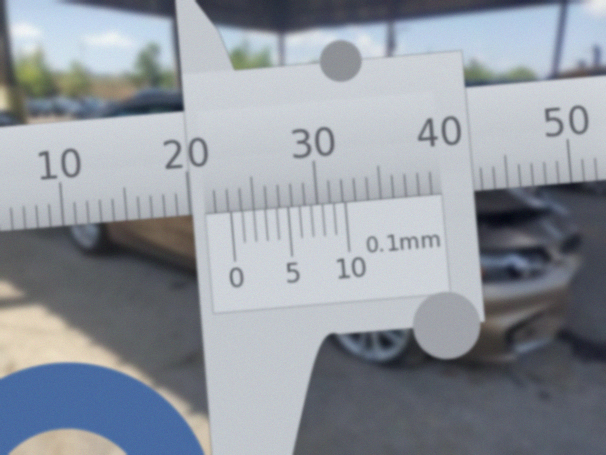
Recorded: 23.2,mm
